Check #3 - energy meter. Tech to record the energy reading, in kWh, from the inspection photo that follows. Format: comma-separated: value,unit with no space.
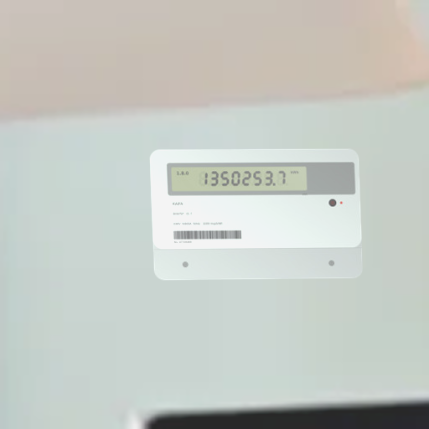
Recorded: 1350253.7,kWh
